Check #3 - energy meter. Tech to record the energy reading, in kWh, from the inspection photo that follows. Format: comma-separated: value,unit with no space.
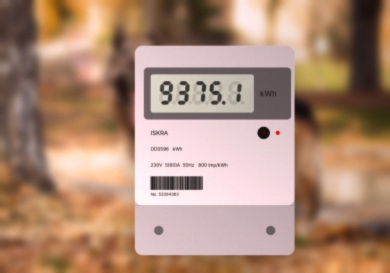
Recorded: 9375.1,kWh
